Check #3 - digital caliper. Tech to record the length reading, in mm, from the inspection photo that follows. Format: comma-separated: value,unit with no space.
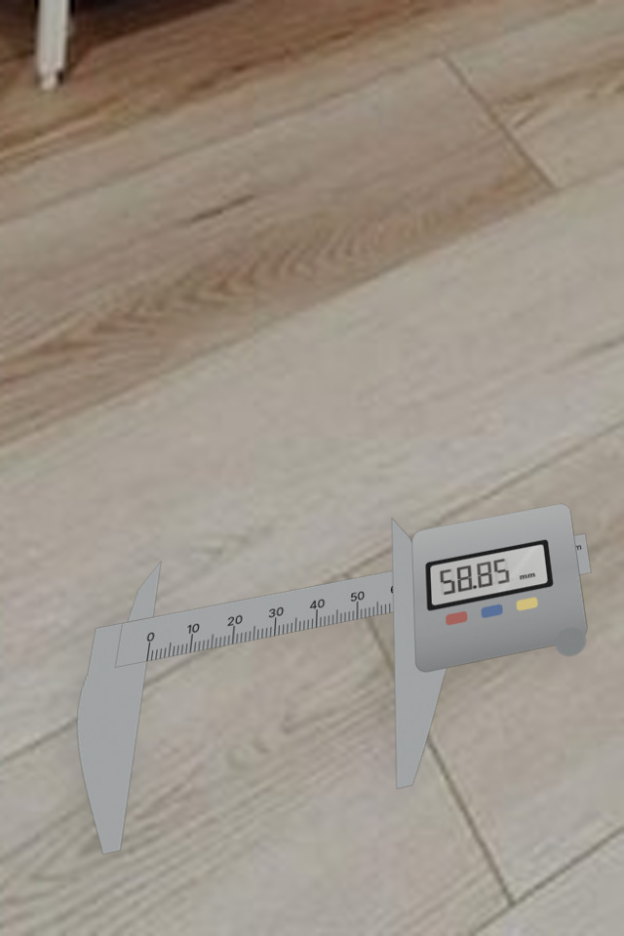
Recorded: 58.85,mm
